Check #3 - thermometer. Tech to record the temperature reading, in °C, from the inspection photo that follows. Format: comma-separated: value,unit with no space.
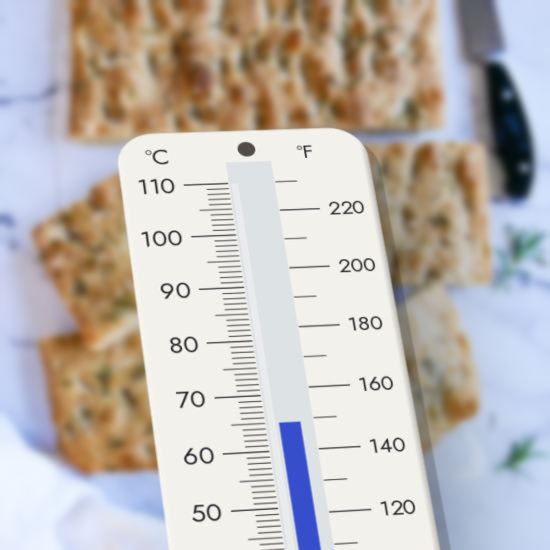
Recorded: 65,°C
